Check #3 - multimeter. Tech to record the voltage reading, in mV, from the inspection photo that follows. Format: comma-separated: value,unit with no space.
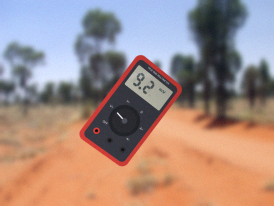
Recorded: 9.2,mV
